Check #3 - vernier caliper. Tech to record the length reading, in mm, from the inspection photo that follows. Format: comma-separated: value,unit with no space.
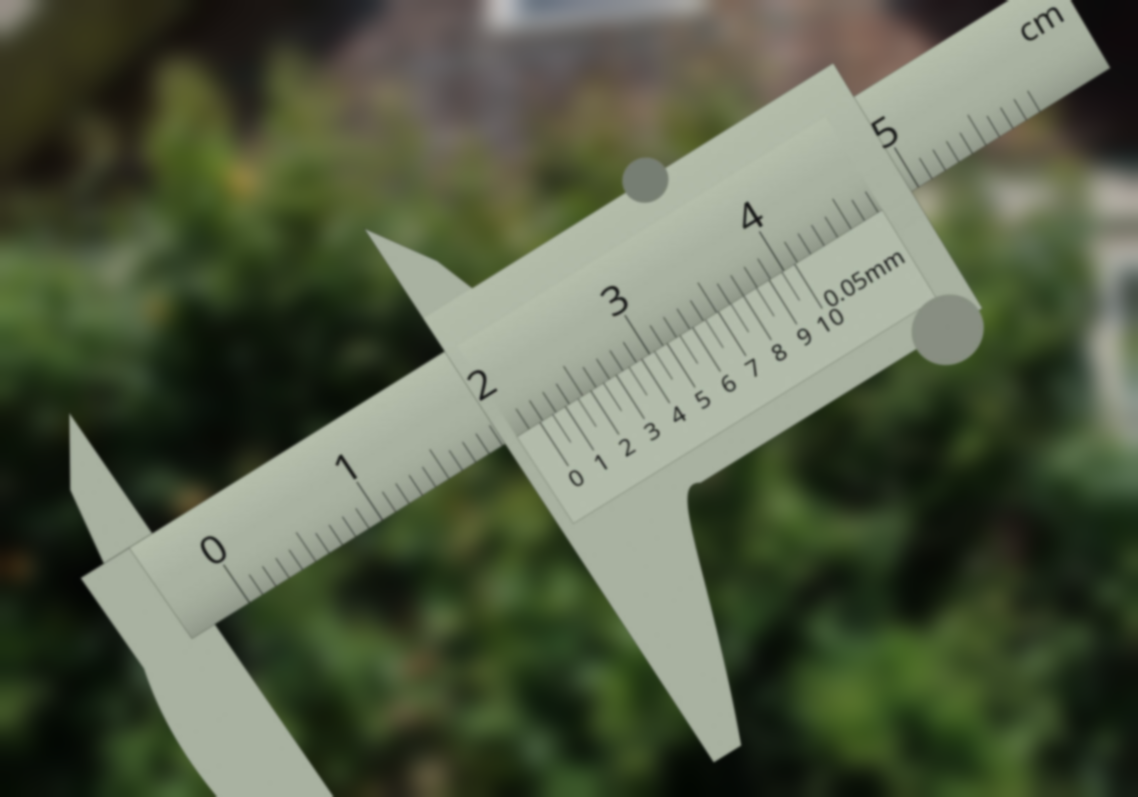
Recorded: 21.8,mm
